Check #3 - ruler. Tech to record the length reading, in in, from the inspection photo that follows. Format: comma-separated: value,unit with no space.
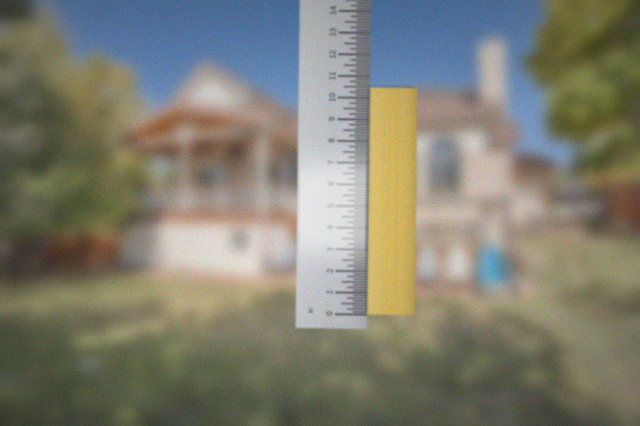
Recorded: 10.5,in
